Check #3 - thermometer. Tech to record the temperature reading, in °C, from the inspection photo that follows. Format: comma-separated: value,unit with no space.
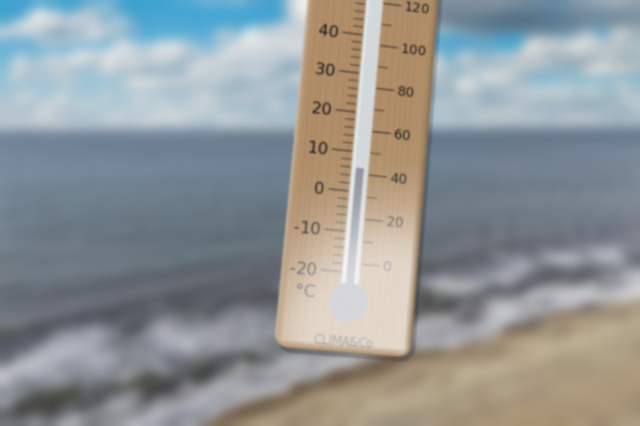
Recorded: 6,°C
